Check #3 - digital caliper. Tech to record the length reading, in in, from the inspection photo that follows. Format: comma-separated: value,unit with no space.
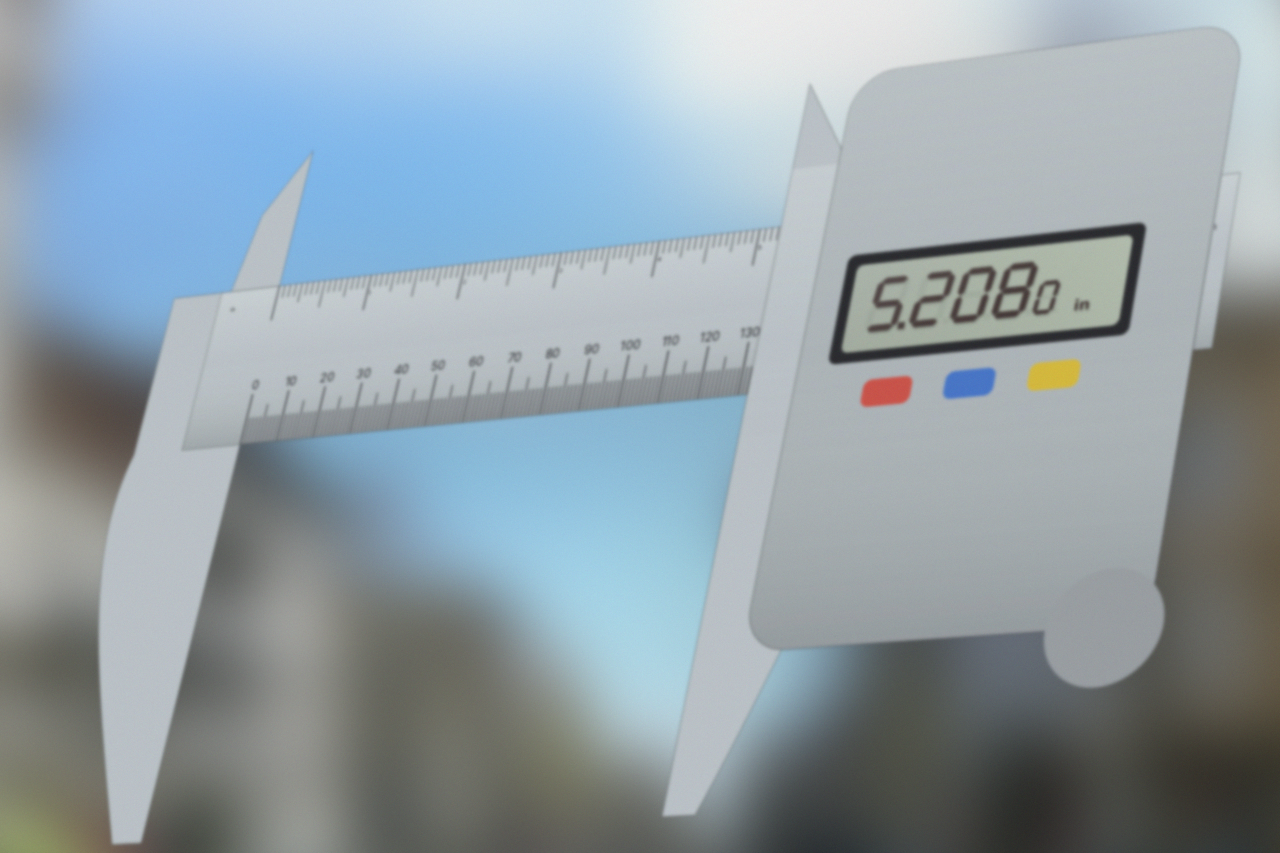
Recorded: 5.2080,in
